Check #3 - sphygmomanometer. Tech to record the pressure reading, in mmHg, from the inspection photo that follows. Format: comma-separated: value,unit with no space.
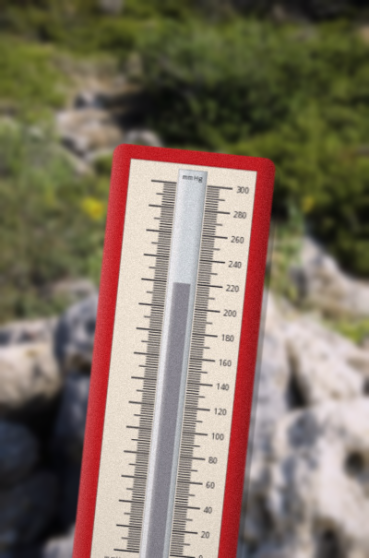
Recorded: 220,mmHg
